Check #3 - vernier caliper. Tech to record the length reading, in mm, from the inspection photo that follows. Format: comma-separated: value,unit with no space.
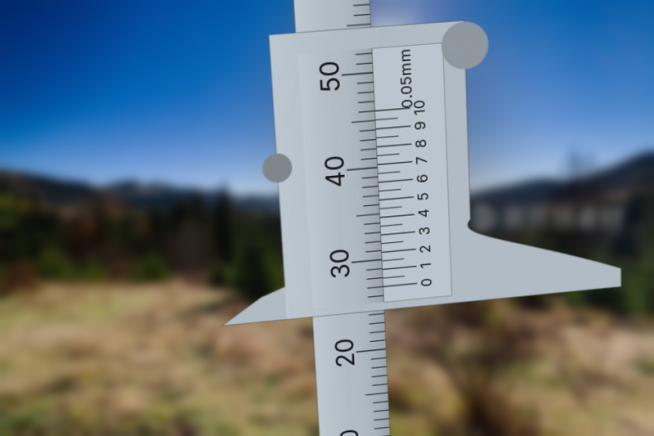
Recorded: 27.0,mm
